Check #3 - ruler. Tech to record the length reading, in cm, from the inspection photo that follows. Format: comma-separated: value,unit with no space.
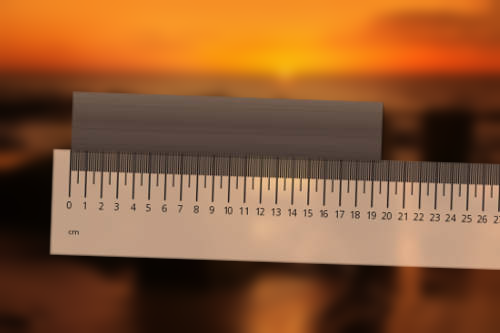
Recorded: 19.5,cm
